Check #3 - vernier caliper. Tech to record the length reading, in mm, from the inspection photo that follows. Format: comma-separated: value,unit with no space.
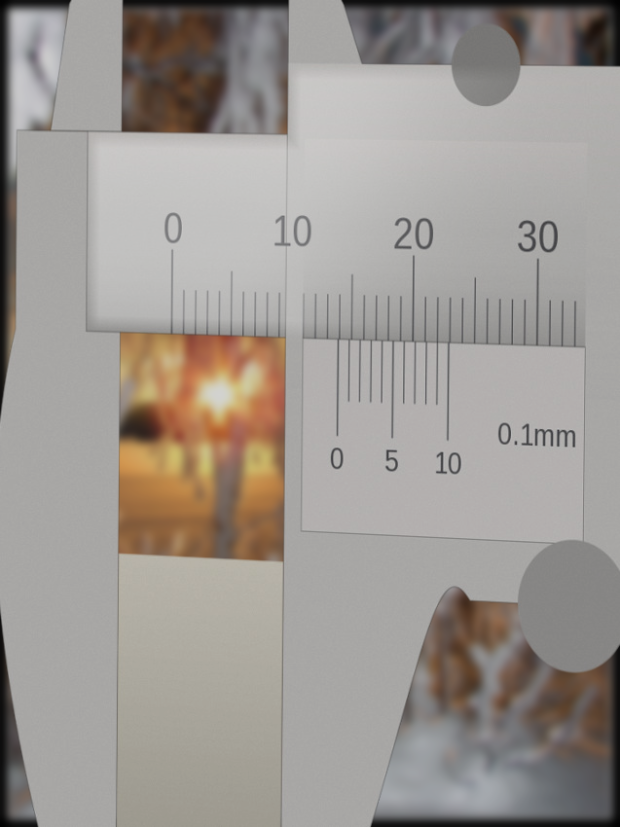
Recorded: 13.9,mm
